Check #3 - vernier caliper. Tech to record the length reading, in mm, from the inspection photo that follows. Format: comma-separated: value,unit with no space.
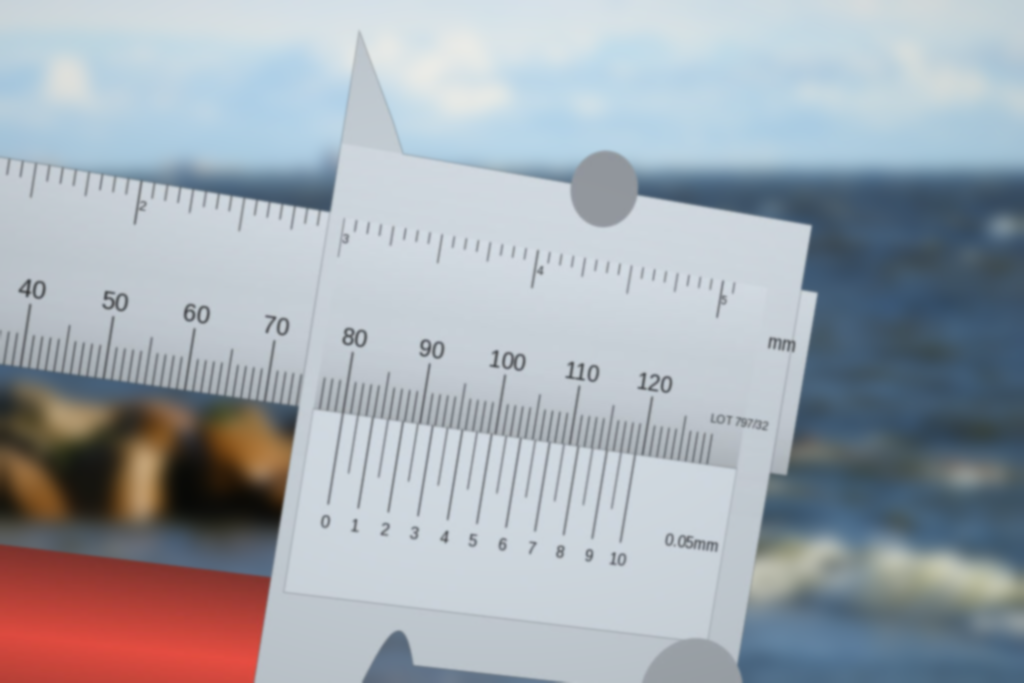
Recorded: 80.0,mm
